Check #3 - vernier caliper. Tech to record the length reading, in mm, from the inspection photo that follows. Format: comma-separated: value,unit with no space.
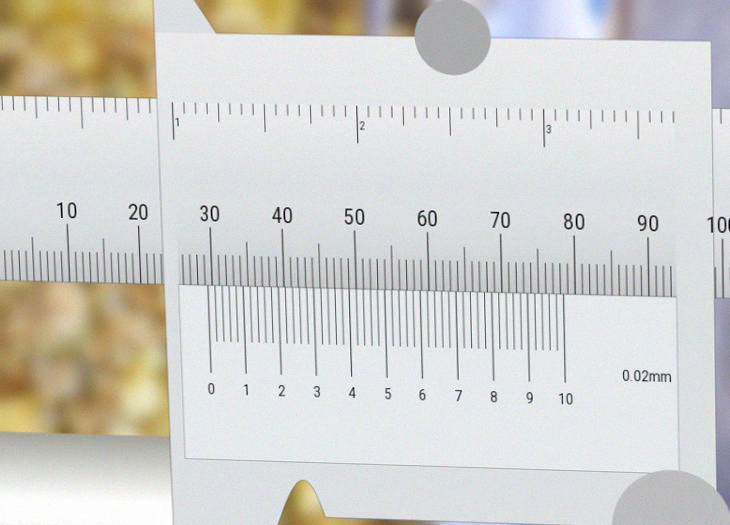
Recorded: 29.4,mm
